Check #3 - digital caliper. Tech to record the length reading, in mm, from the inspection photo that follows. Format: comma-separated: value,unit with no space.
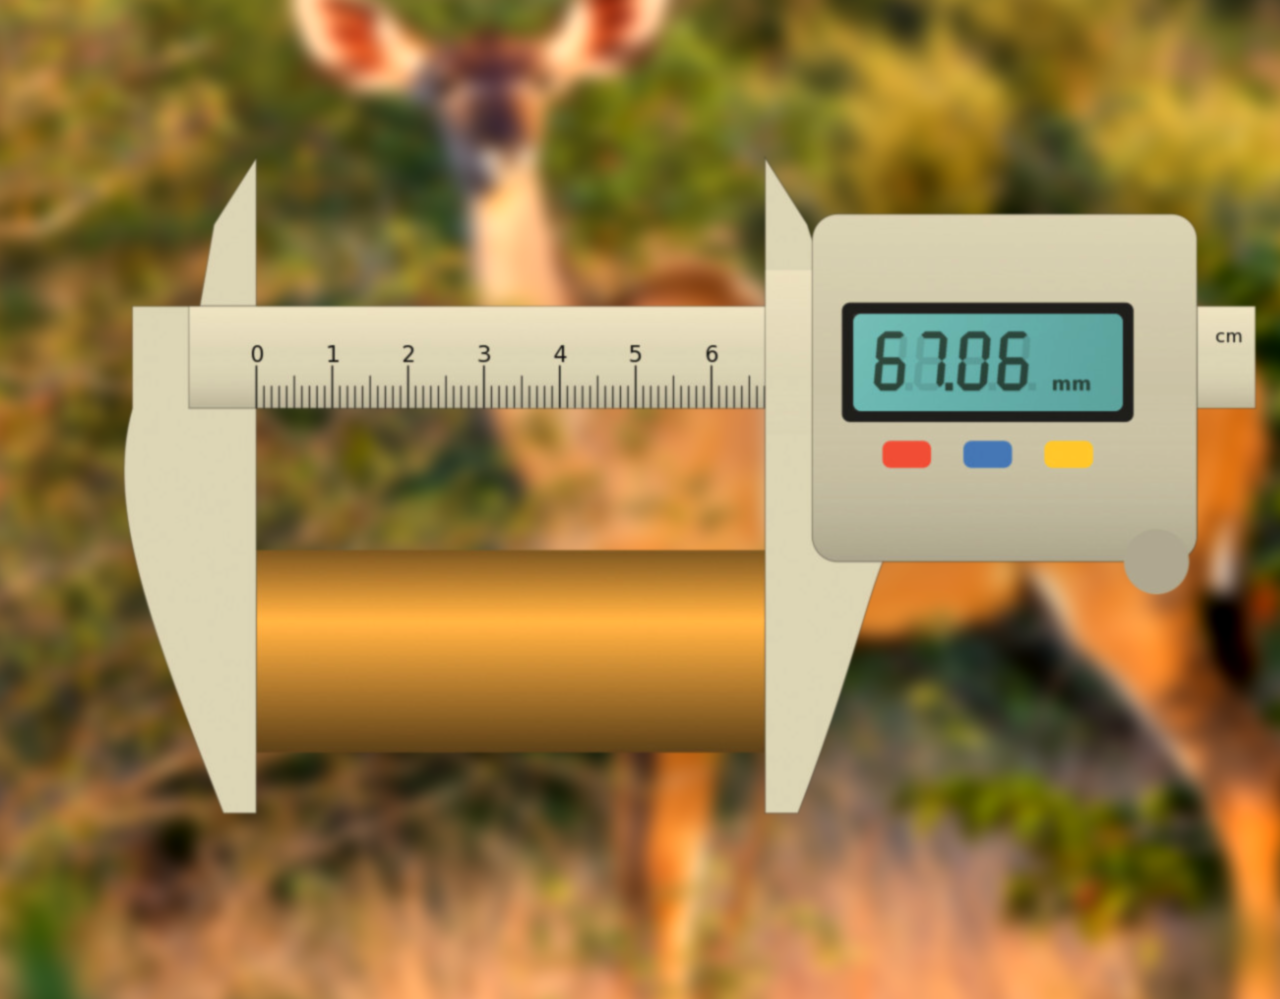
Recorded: 67.06,mm
